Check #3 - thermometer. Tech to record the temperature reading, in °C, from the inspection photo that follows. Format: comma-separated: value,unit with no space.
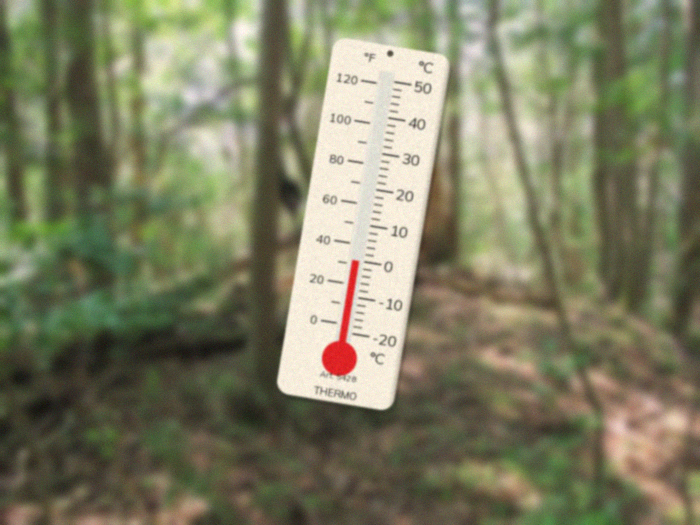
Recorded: 0,°C
